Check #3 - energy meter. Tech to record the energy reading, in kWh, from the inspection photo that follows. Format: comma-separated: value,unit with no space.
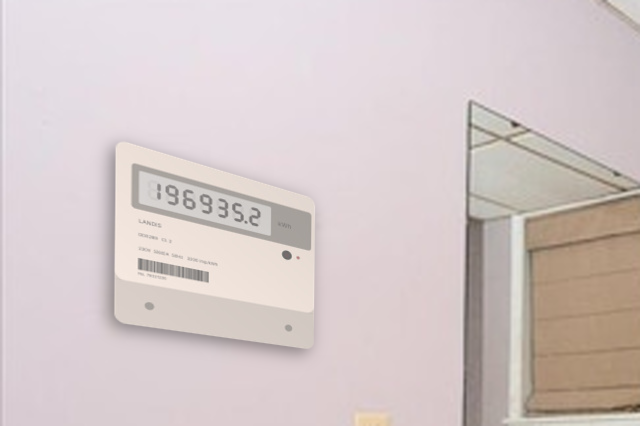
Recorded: 196935.2,kWh
